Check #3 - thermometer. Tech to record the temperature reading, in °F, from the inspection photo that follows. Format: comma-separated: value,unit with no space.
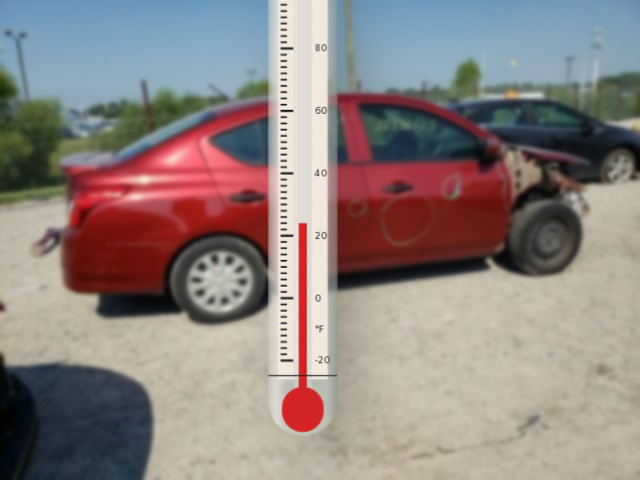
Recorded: 24,°F
